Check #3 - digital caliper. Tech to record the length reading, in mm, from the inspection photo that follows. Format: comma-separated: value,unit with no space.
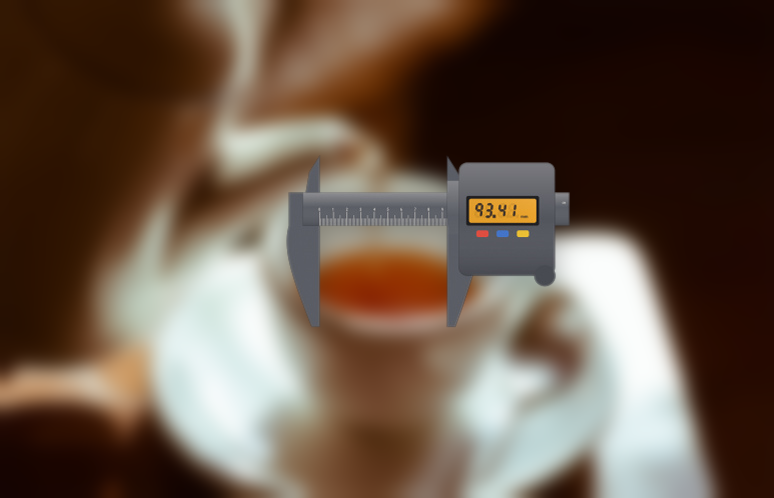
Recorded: 93.41,mm
